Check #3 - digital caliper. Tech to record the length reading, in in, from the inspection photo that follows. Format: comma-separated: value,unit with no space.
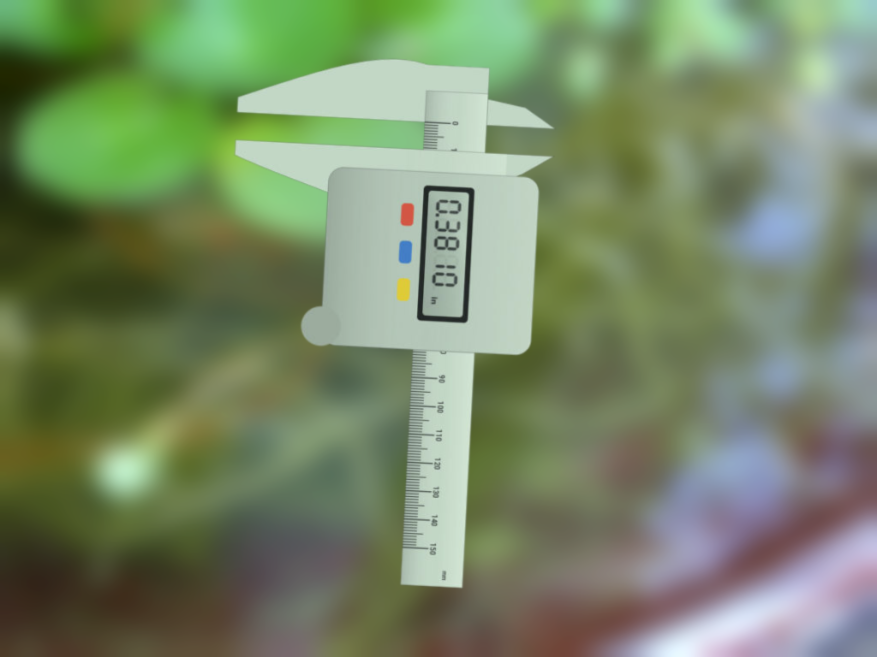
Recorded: 0.3810,in
